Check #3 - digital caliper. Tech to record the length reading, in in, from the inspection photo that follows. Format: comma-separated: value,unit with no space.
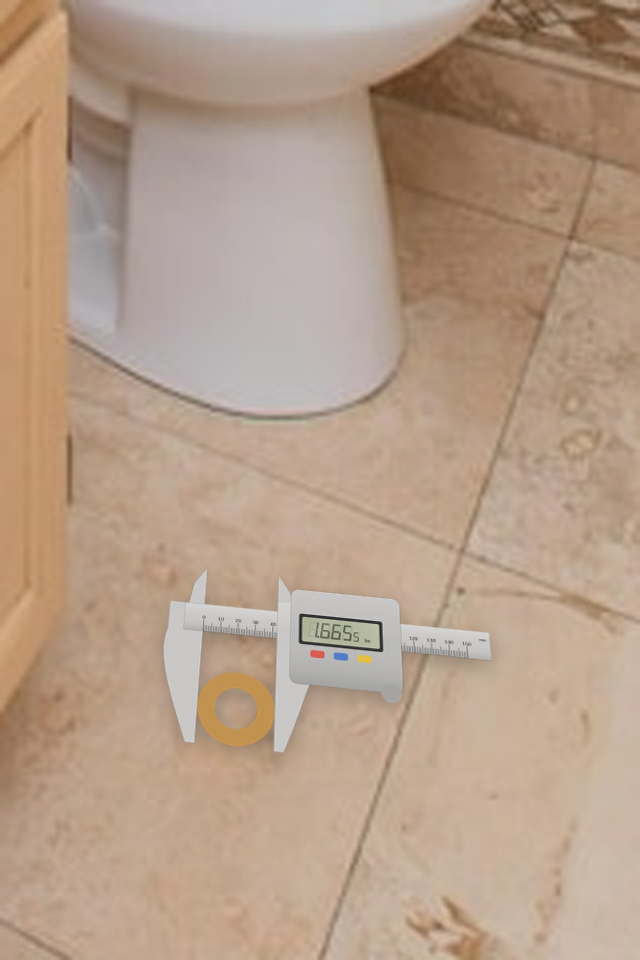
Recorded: 1.6655,in
